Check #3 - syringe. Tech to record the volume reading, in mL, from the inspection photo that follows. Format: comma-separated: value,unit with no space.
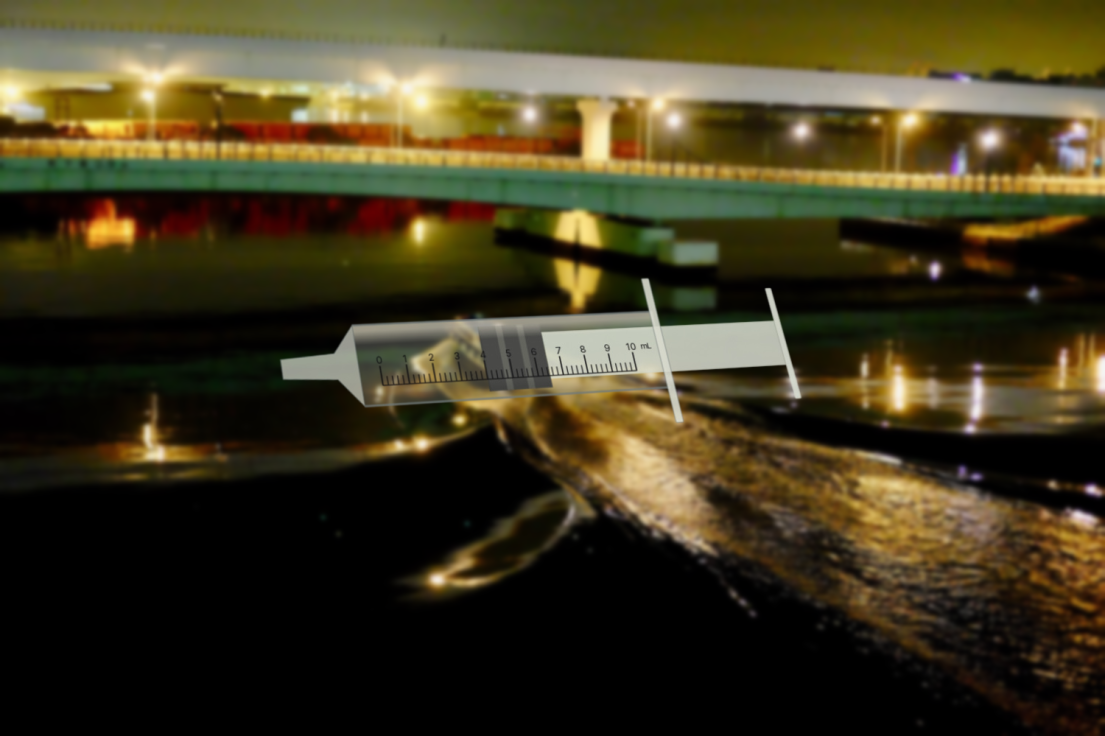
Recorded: 4,mL
